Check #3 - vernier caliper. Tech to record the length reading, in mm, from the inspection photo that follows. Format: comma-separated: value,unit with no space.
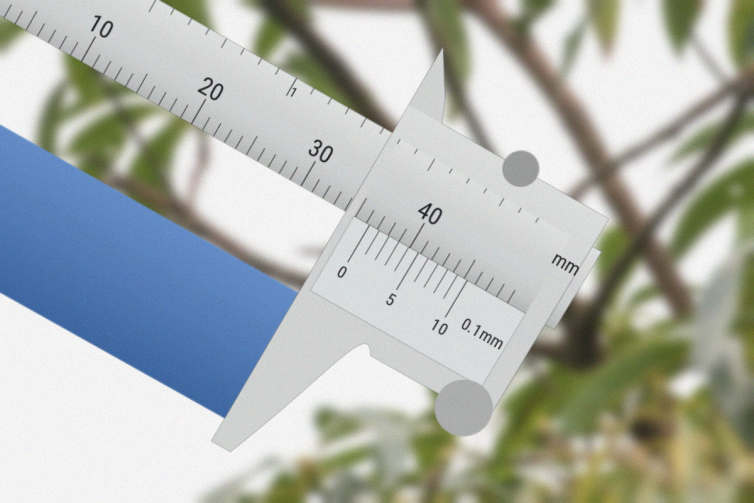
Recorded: 36.3,mm
